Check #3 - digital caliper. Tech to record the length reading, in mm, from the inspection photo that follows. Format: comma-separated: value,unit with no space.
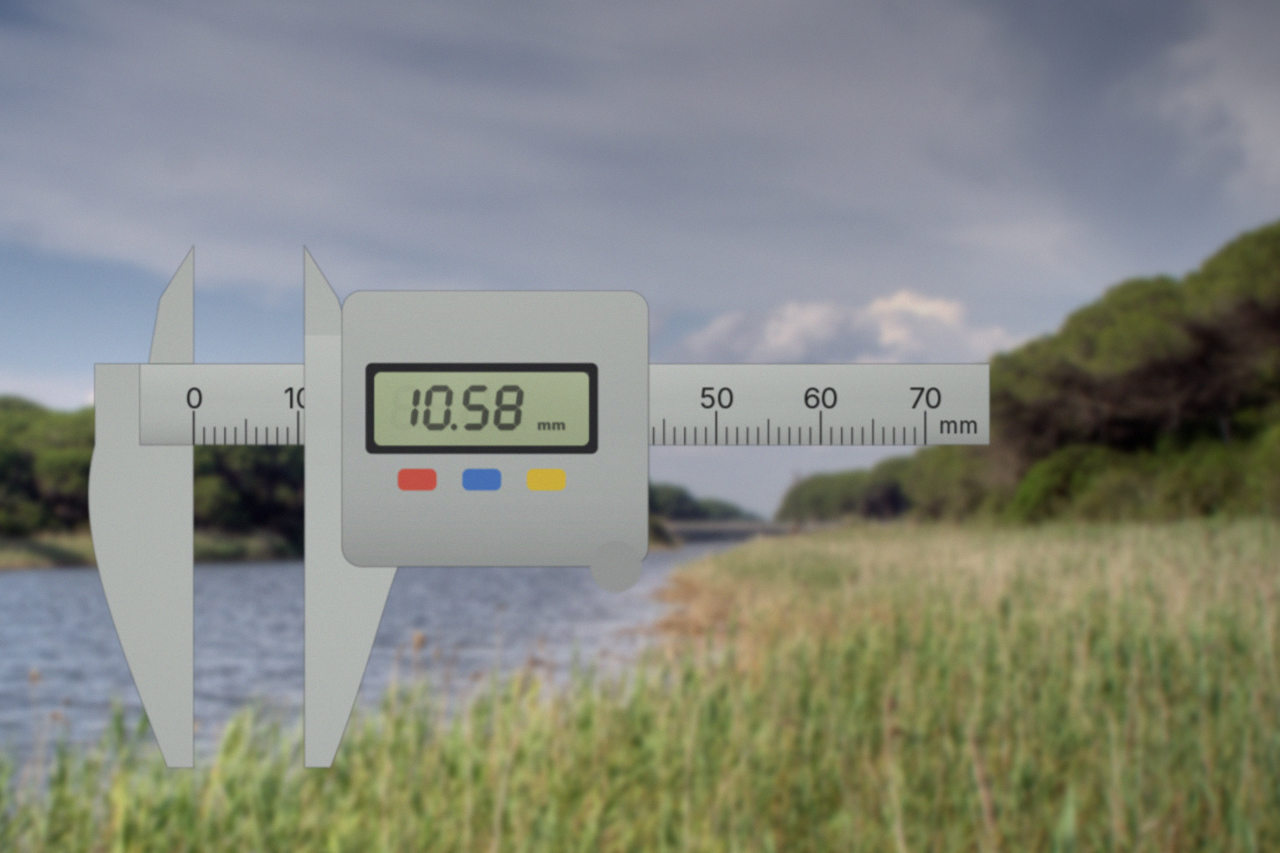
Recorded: 10.58,mm
